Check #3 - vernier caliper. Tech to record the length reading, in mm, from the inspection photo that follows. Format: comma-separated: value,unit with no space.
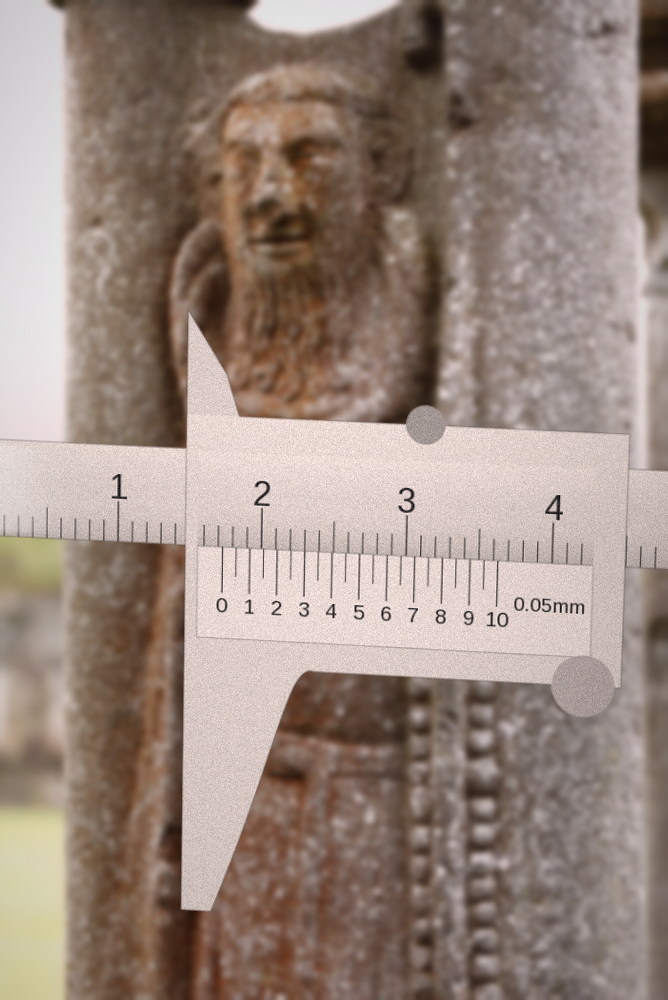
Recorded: 17.3,mm
